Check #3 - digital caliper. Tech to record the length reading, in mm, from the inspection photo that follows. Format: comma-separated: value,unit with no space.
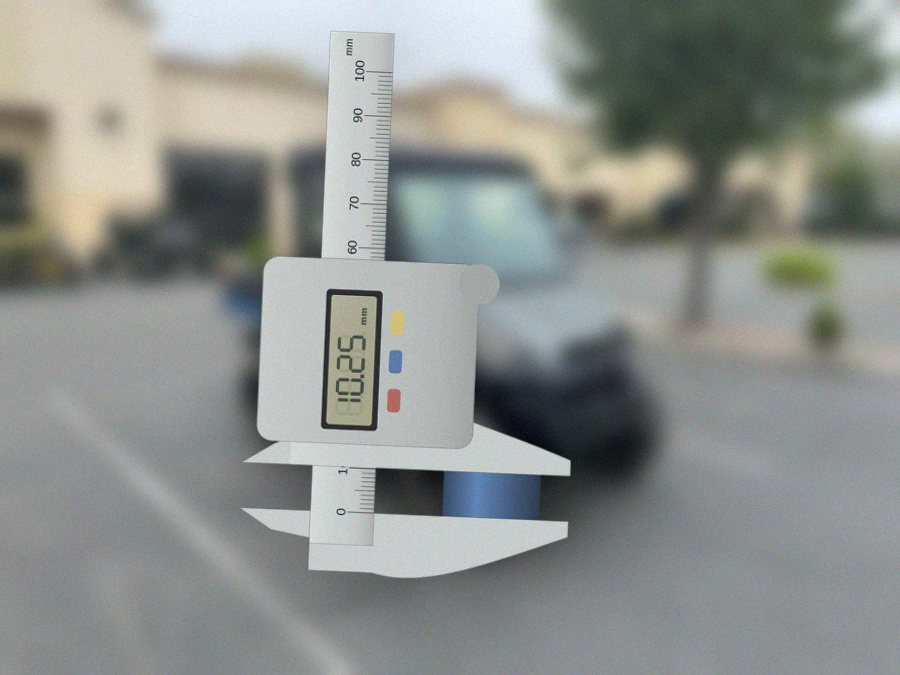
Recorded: 10.25,mm
